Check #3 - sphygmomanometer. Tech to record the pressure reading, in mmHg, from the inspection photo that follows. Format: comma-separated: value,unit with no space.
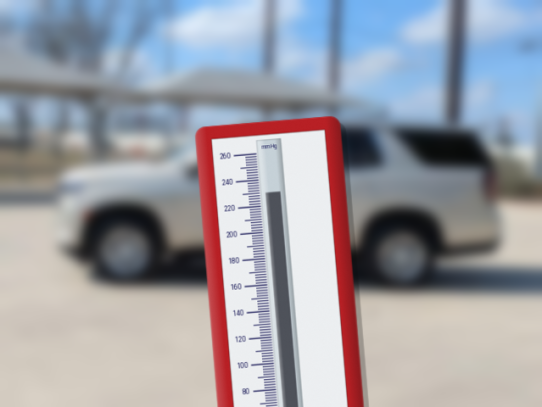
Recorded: 230,mmHg
